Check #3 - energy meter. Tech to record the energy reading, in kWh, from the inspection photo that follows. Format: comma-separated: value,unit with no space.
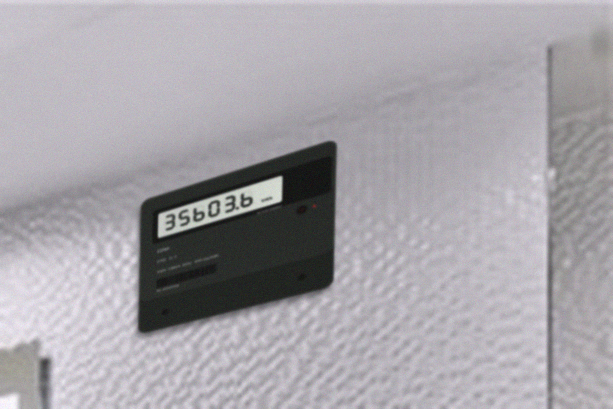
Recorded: 35603.6,kWh
